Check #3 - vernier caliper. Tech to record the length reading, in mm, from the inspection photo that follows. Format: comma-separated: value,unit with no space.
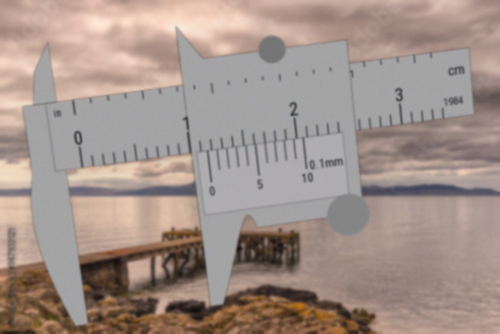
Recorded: 11.6,mm
